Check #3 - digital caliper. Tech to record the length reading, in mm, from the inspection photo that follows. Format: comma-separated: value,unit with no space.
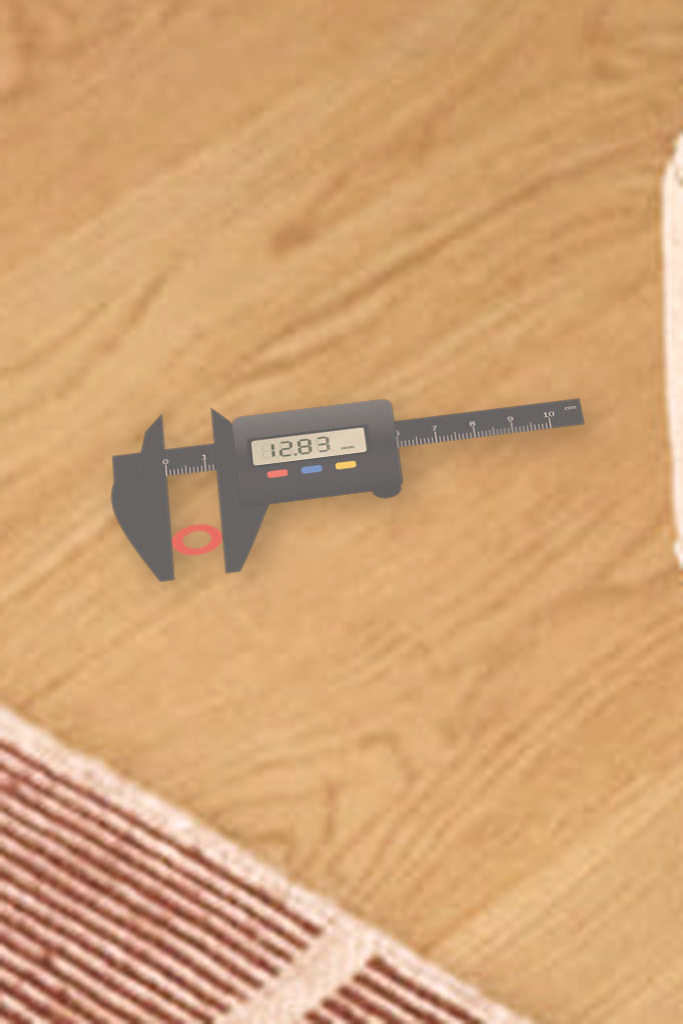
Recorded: 12.83,mm
